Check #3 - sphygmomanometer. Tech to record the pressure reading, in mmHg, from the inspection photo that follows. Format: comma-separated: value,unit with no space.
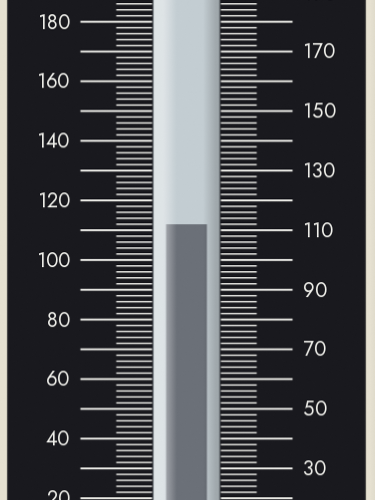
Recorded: 112,mmHg
